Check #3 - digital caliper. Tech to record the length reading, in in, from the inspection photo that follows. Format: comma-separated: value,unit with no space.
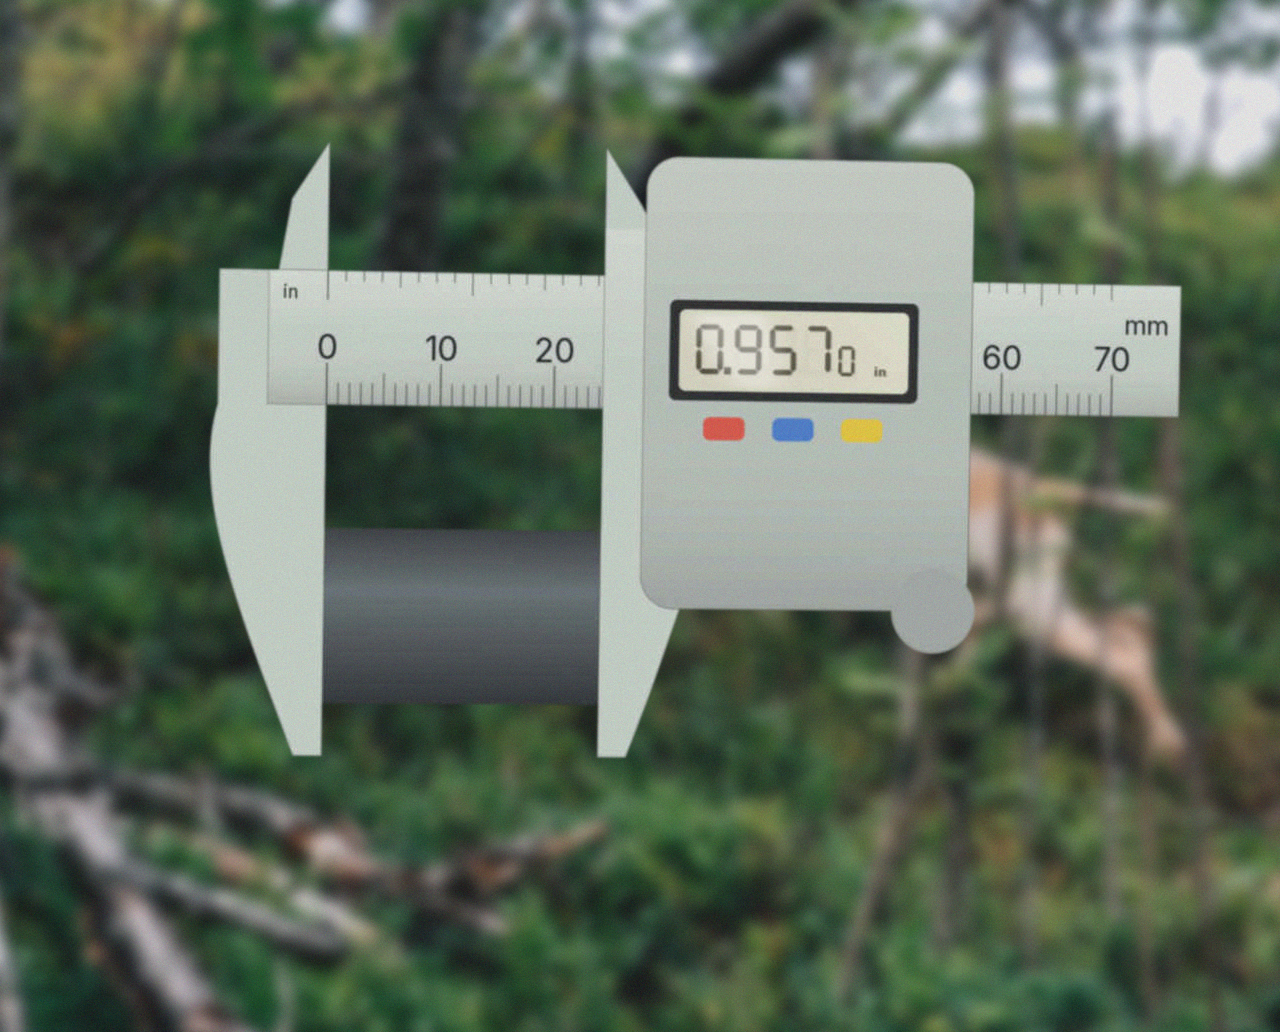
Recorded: 0.9570,in
